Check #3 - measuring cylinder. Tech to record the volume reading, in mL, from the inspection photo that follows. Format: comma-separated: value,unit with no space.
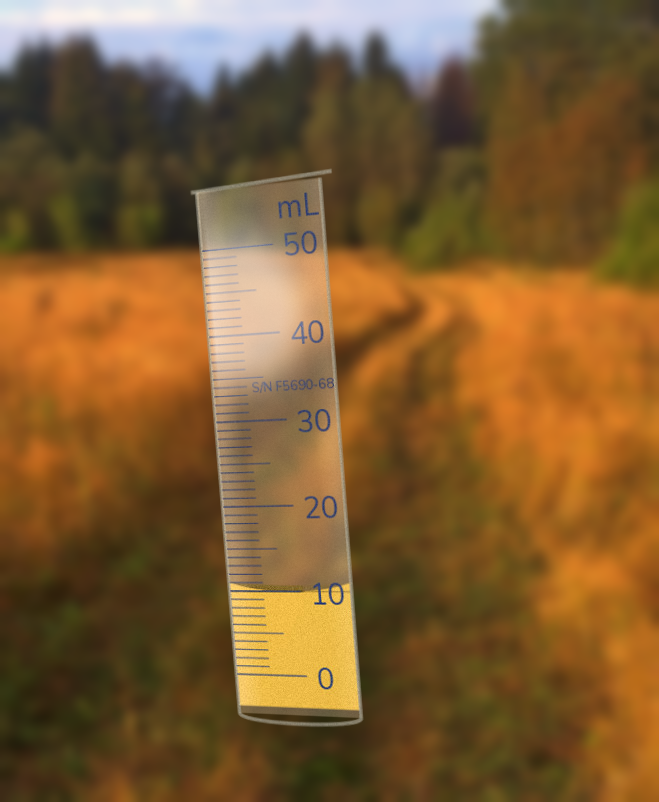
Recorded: 10,mL
